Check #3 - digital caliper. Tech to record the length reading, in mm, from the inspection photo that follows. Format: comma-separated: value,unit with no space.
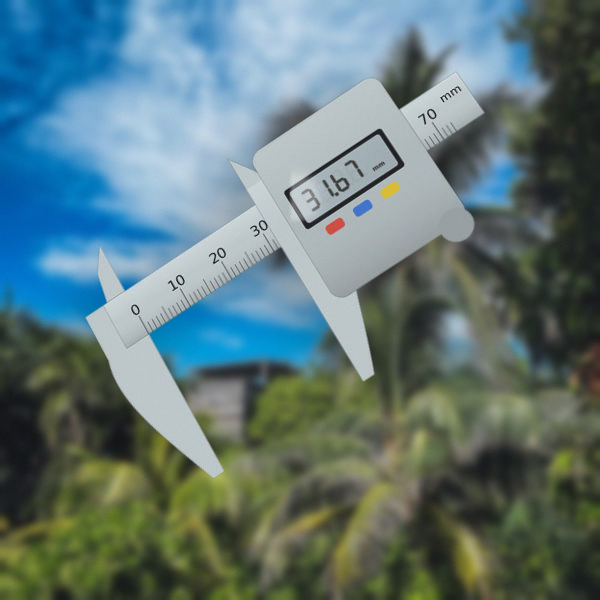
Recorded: 31.67,mm
